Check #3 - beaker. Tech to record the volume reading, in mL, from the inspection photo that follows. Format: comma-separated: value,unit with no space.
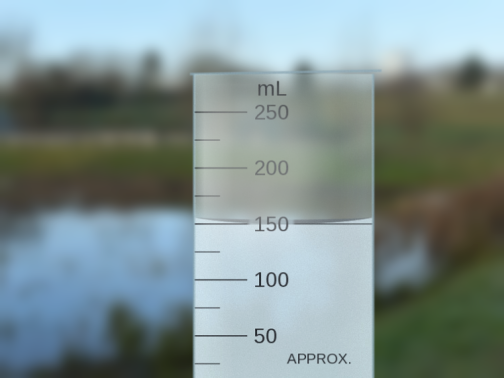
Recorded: 150,mL
